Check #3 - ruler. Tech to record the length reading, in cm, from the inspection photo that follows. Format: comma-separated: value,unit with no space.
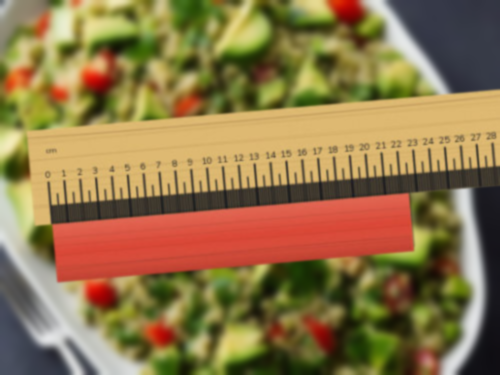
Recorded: 22.5,cm
